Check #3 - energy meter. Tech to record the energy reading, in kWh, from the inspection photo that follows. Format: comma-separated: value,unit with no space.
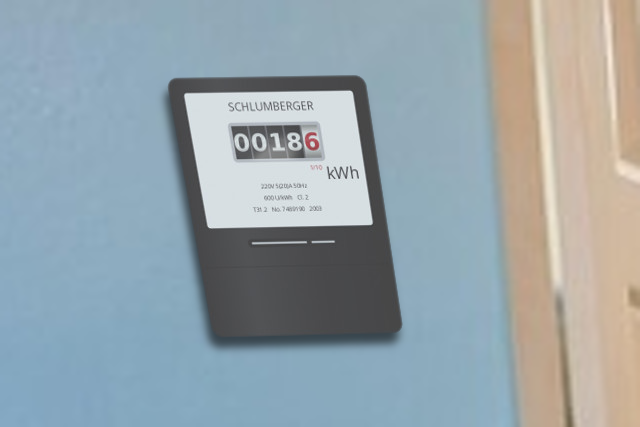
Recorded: 18.6,kWh
